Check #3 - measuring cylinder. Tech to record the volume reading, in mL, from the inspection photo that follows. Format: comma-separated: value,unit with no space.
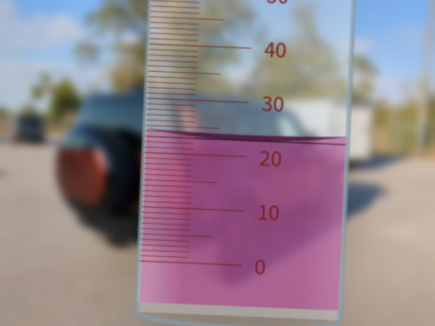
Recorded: 23,mL
